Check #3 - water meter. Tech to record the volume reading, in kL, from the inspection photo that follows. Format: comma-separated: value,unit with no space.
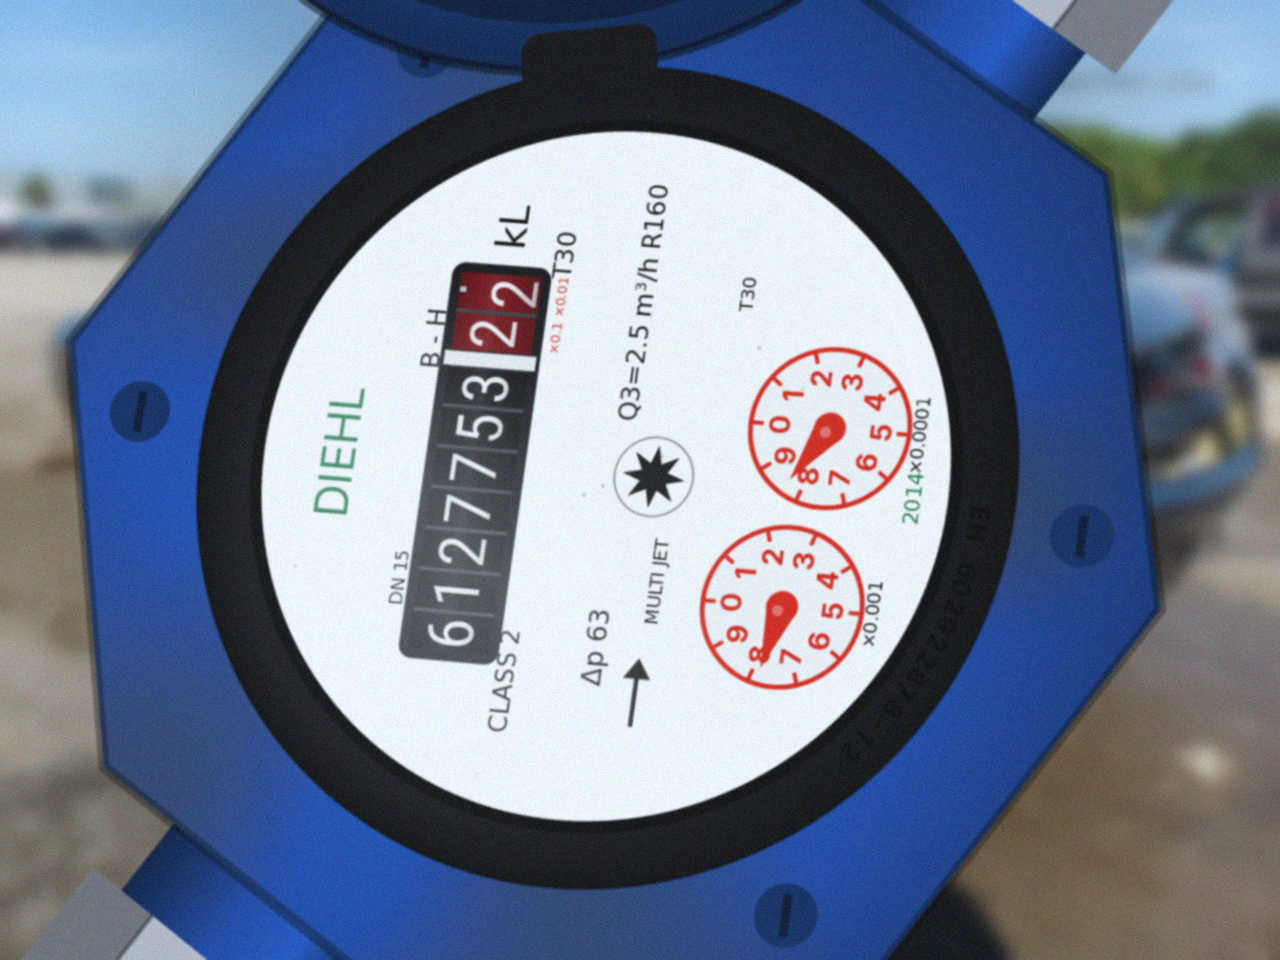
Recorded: 6127753.2178,kL
